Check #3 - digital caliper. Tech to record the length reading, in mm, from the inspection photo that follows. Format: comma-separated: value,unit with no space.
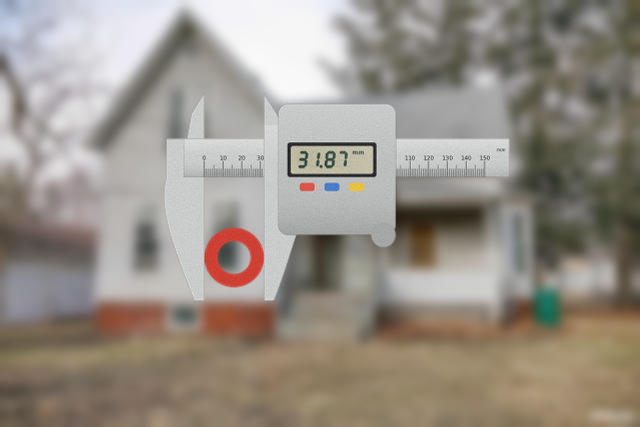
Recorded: 31.87,mm
